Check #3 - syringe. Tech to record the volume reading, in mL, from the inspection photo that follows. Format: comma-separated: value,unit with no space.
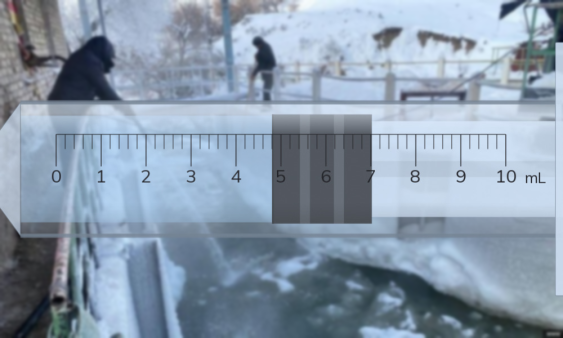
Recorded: 4.8,mL
